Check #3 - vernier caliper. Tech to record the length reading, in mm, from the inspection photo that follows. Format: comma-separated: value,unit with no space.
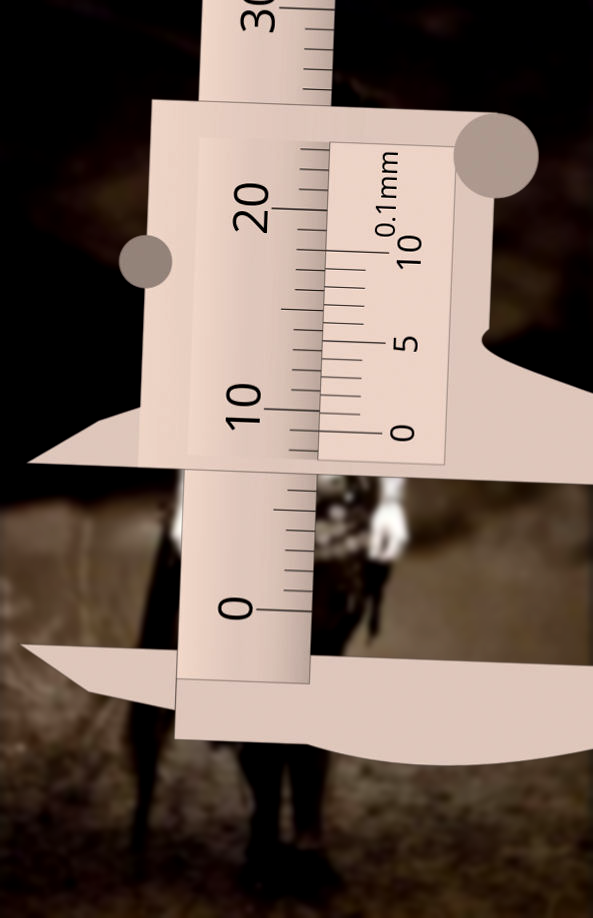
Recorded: 9.0,mm
